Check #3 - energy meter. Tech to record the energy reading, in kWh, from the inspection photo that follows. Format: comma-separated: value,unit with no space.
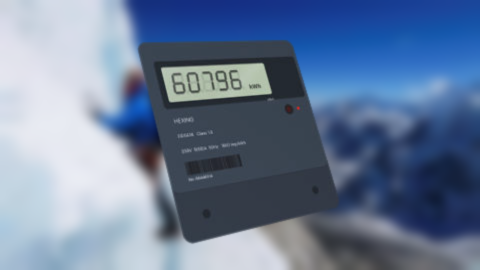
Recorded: 60796,kWh
